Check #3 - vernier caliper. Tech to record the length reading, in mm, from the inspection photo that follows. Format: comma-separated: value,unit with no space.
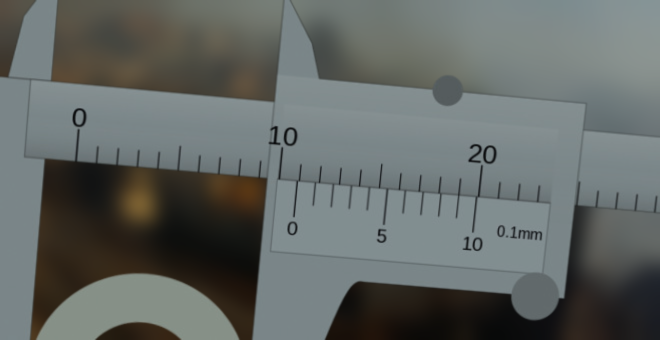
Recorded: 10.9,mm
